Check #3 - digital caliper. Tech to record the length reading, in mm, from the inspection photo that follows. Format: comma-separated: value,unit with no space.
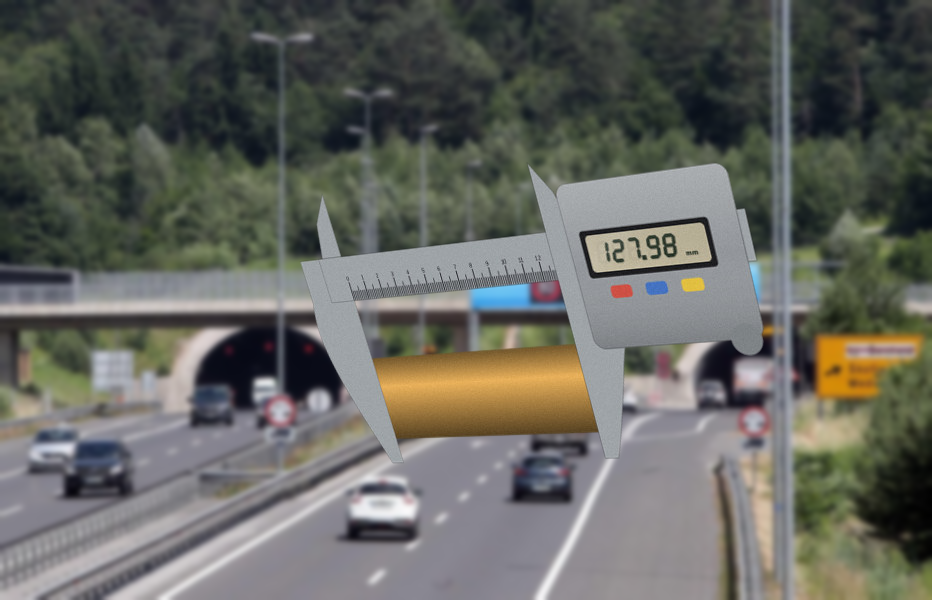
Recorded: 127.98,mm
